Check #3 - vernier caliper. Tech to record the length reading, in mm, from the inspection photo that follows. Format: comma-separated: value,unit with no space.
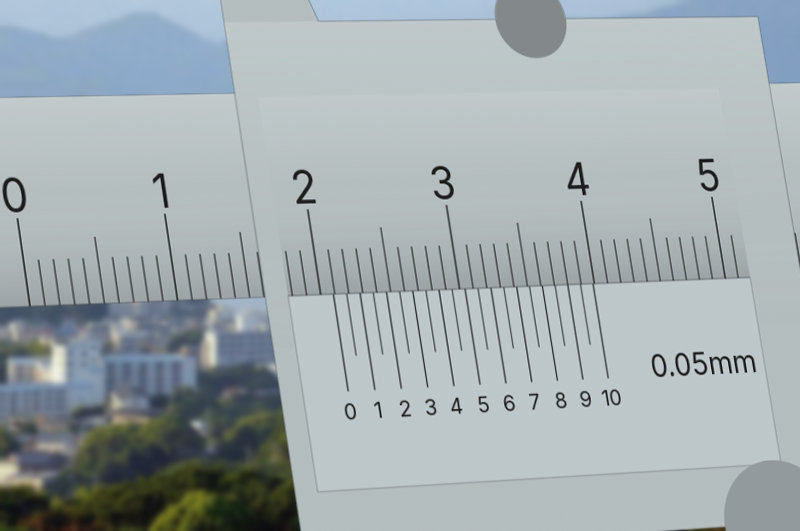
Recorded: 20.9,mm
